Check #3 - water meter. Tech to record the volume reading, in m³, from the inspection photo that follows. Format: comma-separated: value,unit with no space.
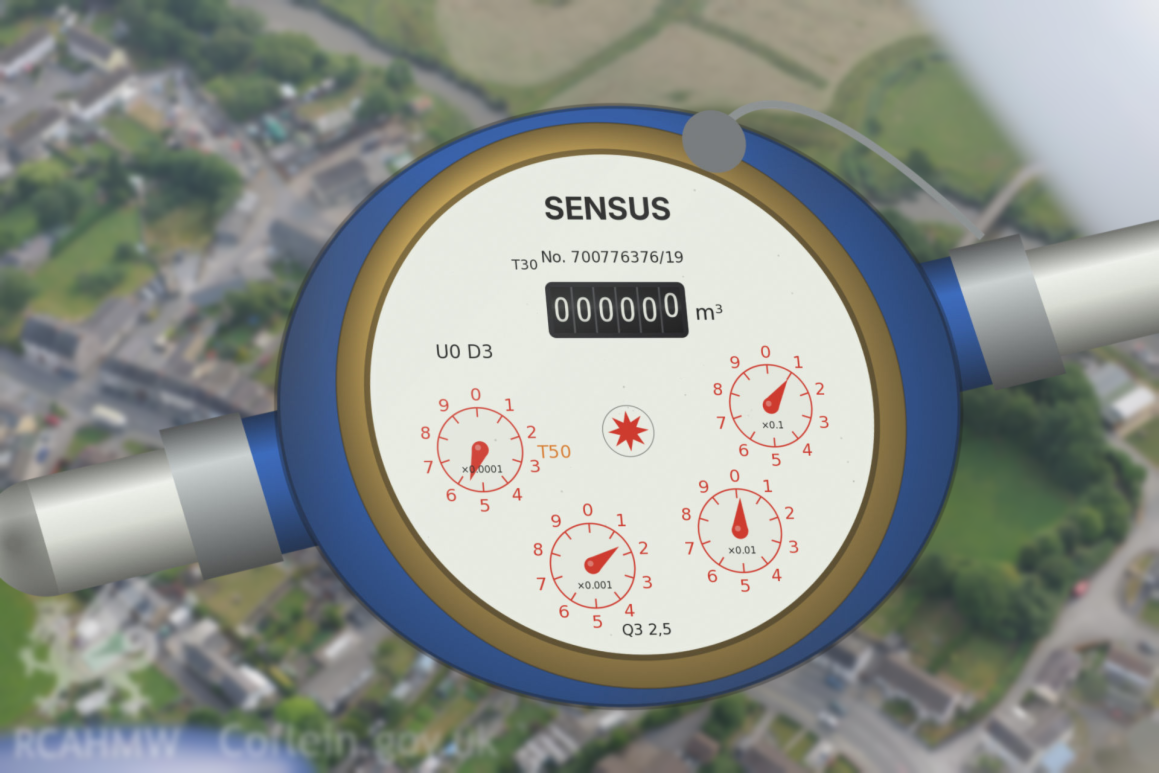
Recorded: 0.1015,m³
